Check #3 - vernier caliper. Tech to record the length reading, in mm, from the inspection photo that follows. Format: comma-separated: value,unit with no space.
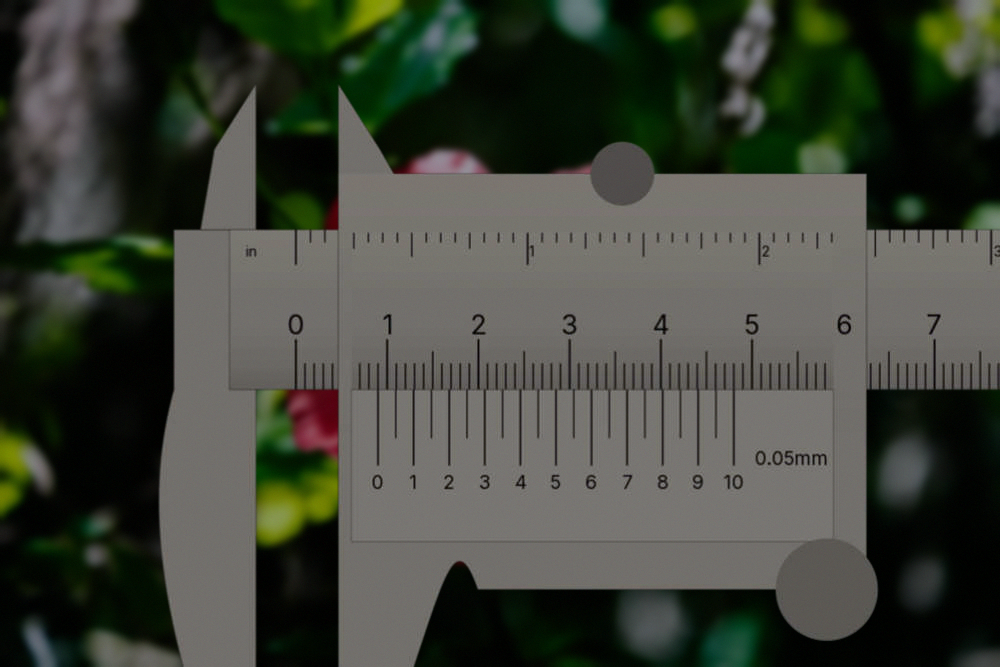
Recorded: 9.0,mm
